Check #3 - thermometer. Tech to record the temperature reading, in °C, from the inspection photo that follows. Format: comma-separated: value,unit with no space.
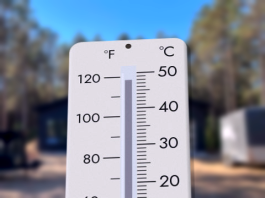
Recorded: 48,°C
